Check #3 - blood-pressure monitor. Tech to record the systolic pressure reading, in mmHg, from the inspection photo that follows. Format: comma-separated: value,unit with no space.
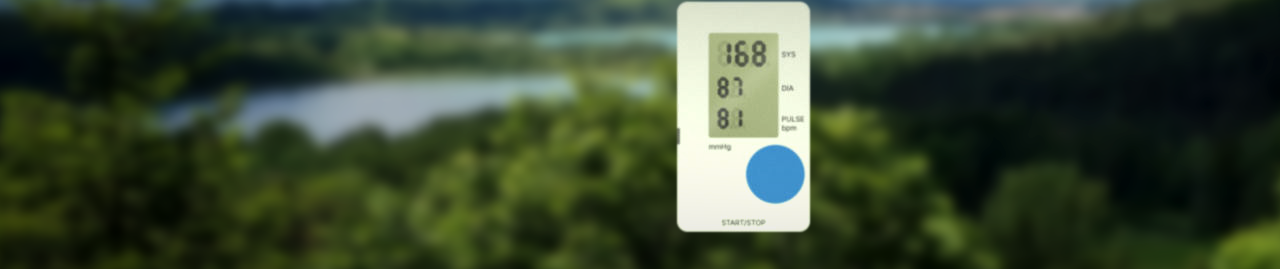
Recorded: 168,mmHg
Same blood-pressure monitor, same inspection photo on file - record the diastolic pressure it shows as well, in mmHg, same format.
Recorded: 87,mmHg
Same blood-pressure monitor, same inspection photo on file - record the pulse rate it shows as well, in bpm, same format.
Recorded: 81,bpm
